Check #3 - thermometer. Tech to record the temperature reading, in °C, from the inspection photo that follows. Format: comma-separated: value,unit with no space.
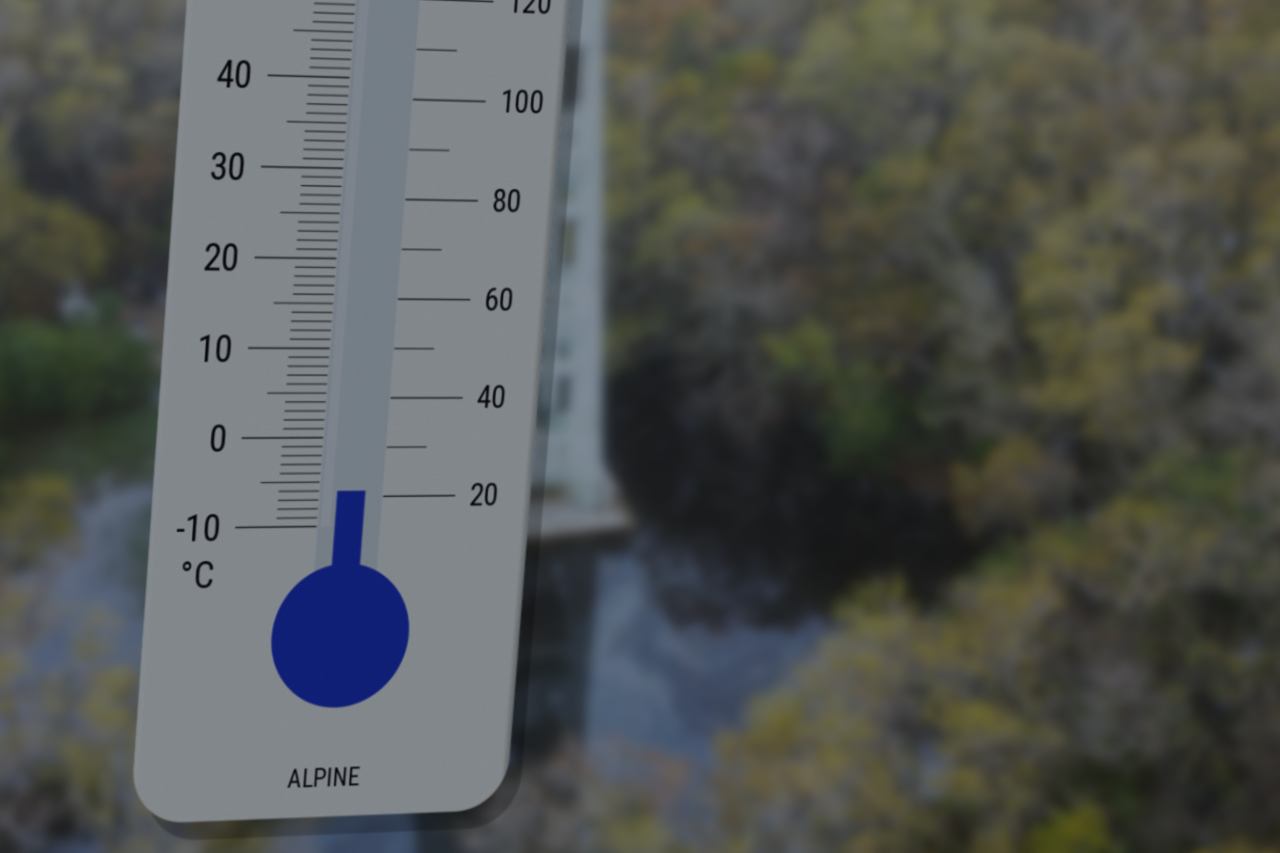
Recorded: -6,°C
